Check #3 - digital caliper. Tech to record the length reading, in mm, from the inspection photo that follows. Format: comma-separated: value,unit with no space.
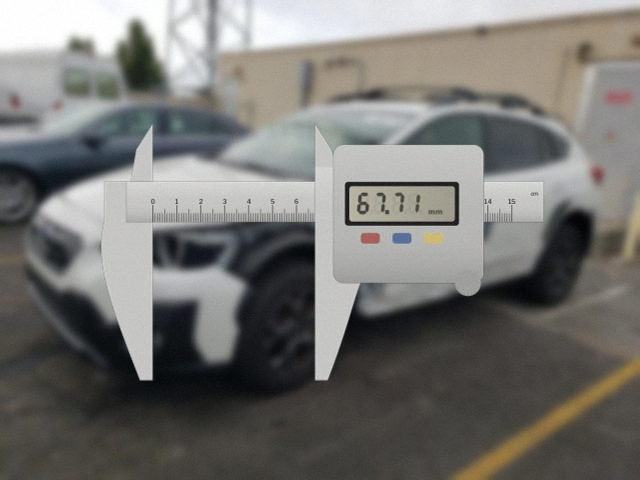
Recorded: 67.71,mm
